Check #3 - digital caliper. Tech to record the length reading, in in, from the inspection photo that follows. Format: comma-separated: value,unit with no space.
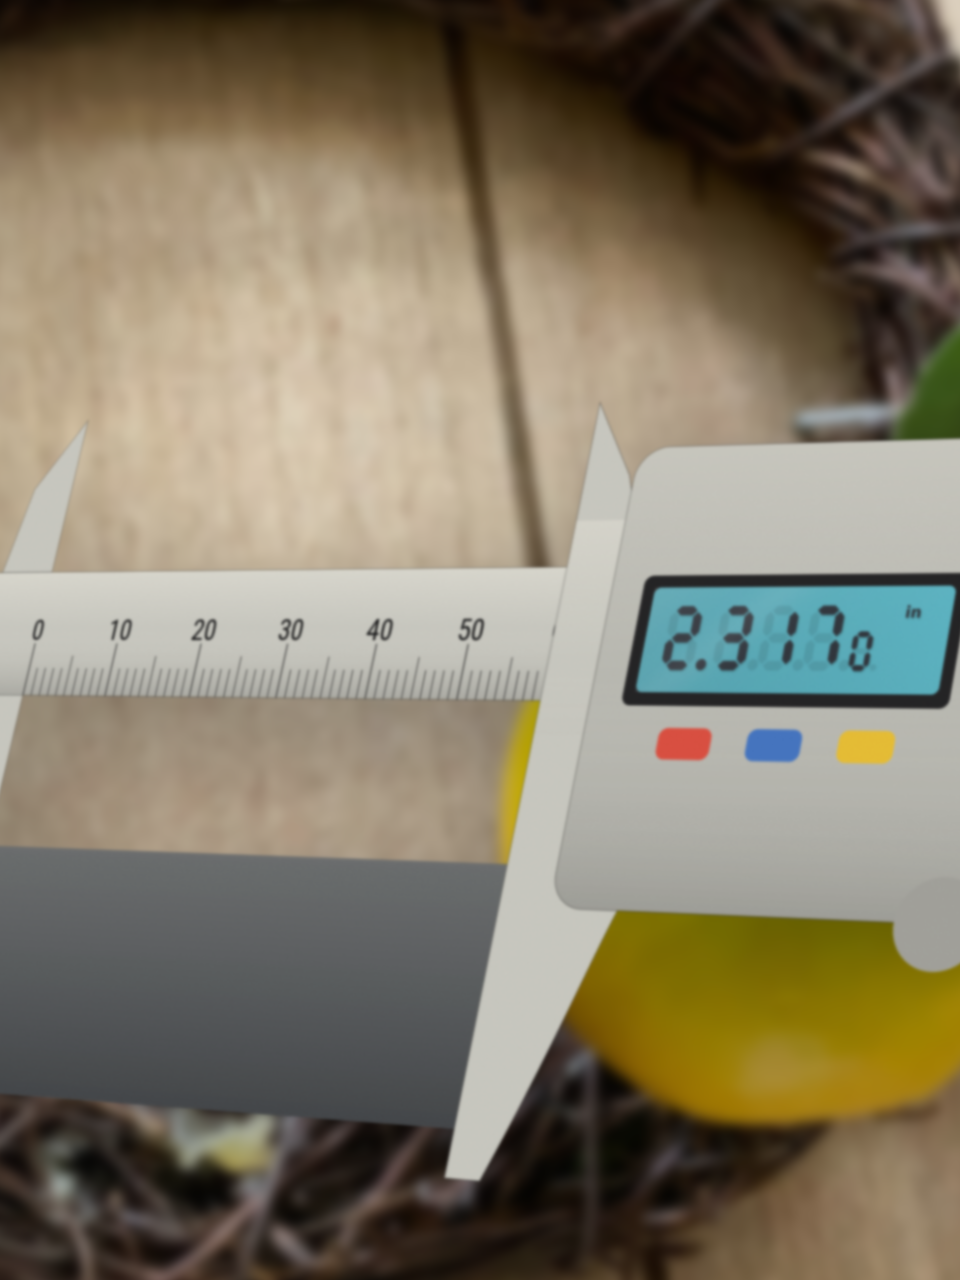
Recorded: 2.3170,in
